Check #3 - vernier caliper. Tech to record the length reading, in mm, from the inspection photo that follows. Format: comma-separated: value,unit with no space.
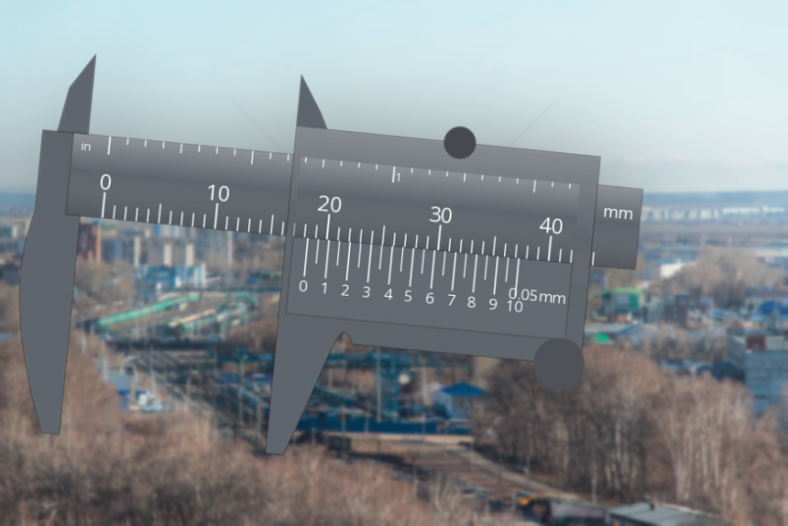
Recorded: 18.3,mm
